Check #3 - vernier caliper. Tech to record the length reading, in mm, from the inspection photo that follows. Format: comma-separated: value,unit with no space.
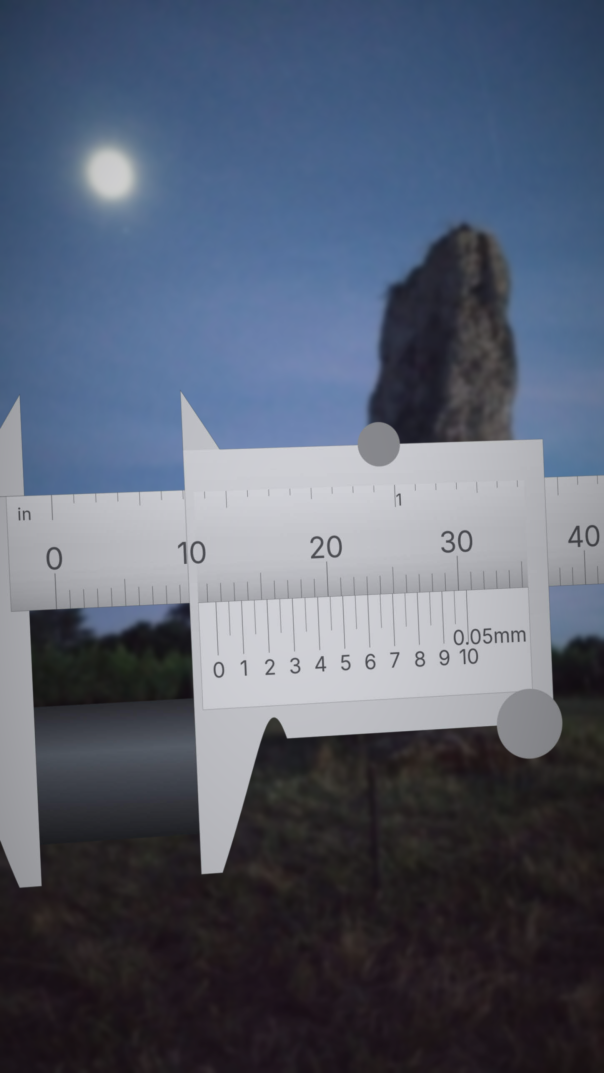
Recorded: 11.6,mm
